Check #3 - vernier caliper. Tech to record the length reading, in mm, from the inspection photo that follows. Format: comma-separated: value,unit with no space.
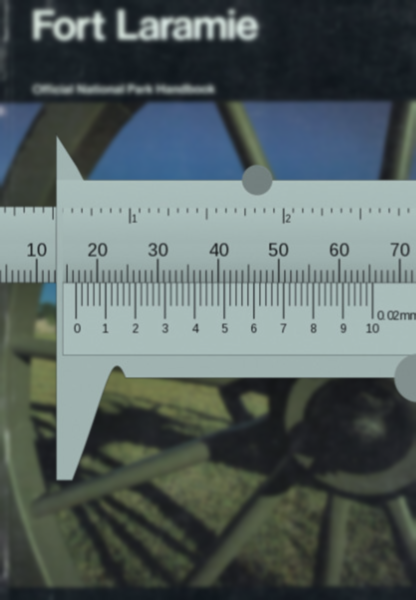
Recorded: 16.5,mm
